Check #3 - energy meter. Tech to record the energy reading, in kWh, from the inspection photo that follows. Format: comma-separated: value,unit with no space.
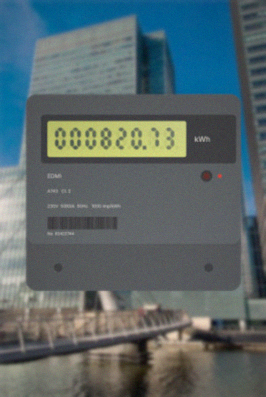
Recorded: 820.73,kWh
